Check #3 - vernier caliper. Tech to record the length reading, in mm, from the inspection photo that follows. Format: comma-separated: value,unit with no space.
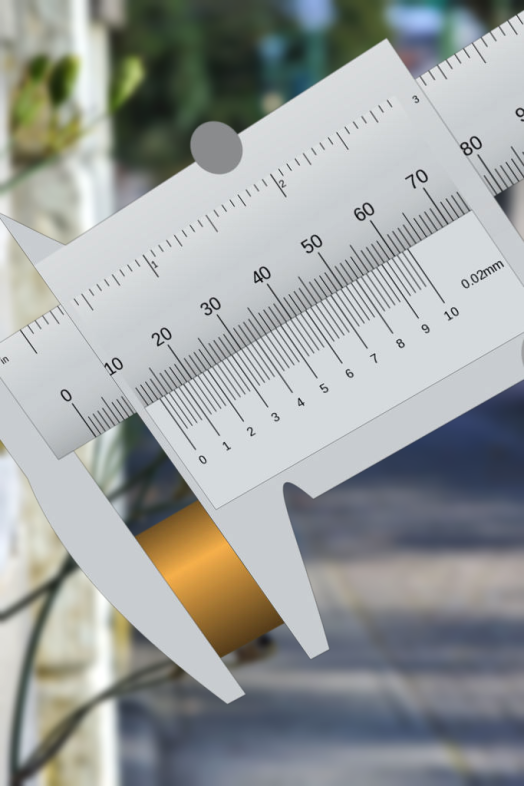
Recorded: 13.4,mm
